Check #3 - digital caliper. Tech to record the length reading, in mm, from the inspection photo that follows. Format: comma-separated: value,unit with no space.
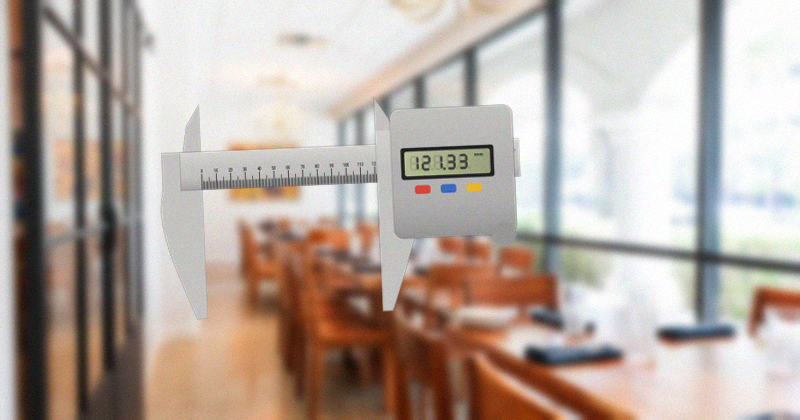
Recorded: 121.33,mm
